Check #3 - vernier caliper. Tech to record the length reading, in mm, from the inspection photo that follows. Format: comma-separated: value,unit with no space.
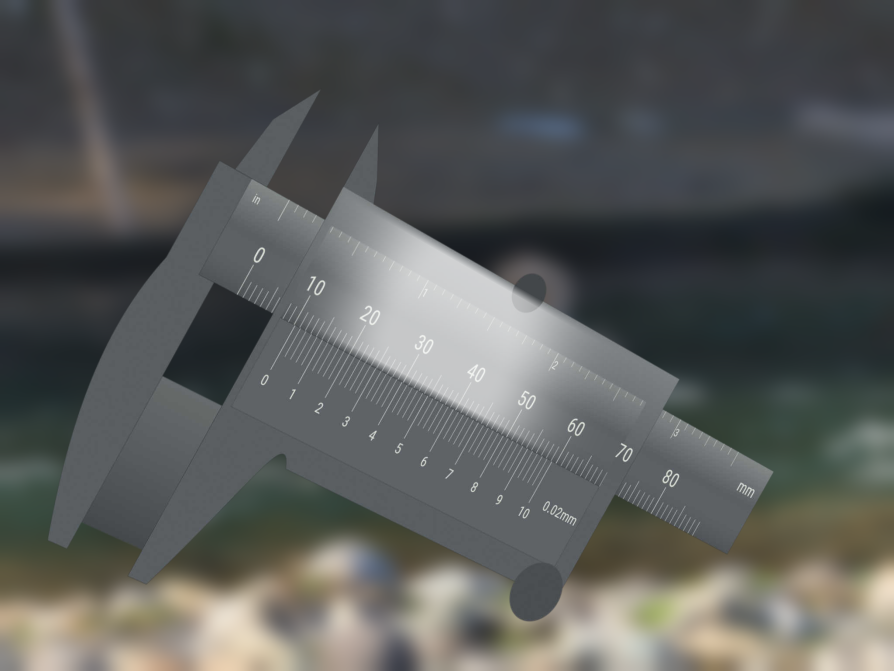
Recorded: 10.2,mm
